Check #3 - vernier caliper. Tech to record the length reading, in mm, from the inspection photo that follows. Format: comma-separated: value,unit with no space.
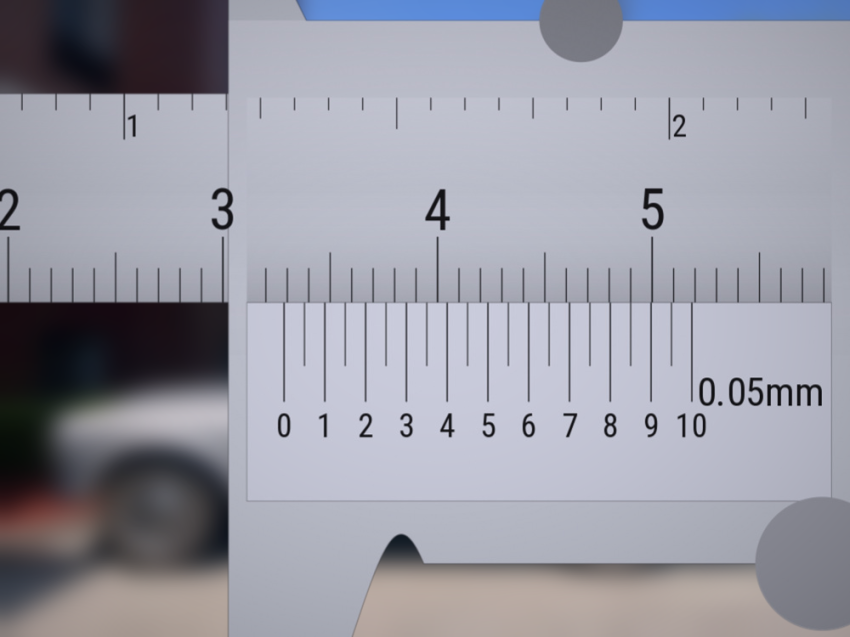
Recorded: 32.85,mm
